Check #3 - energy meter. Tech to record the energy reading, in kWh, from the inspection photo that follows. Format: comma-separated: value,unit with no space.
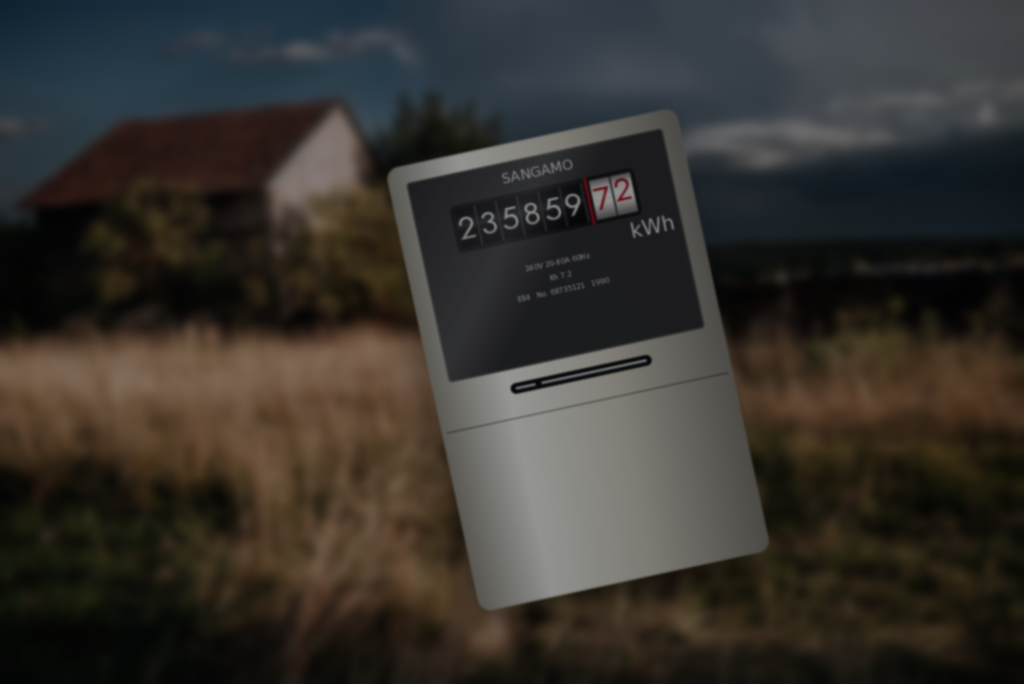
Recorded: 235859.72,kWh
